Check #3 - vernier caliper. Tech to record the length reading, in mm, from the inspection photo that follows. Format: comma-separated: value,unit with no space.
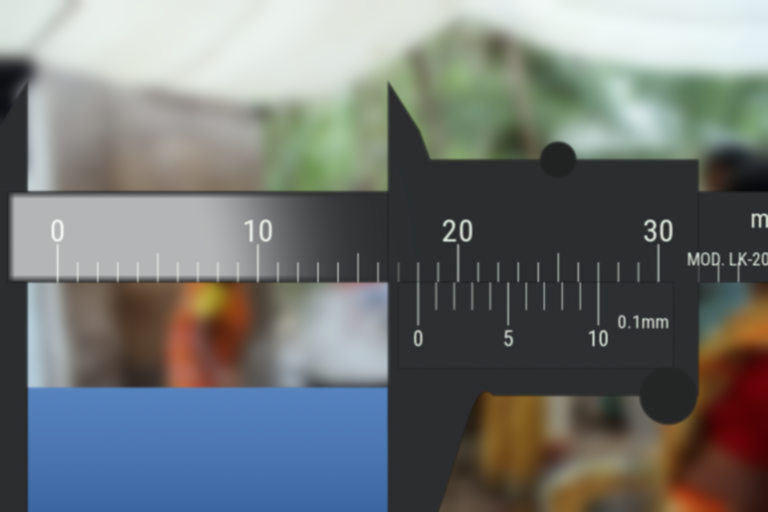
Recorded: 18.0,mm
